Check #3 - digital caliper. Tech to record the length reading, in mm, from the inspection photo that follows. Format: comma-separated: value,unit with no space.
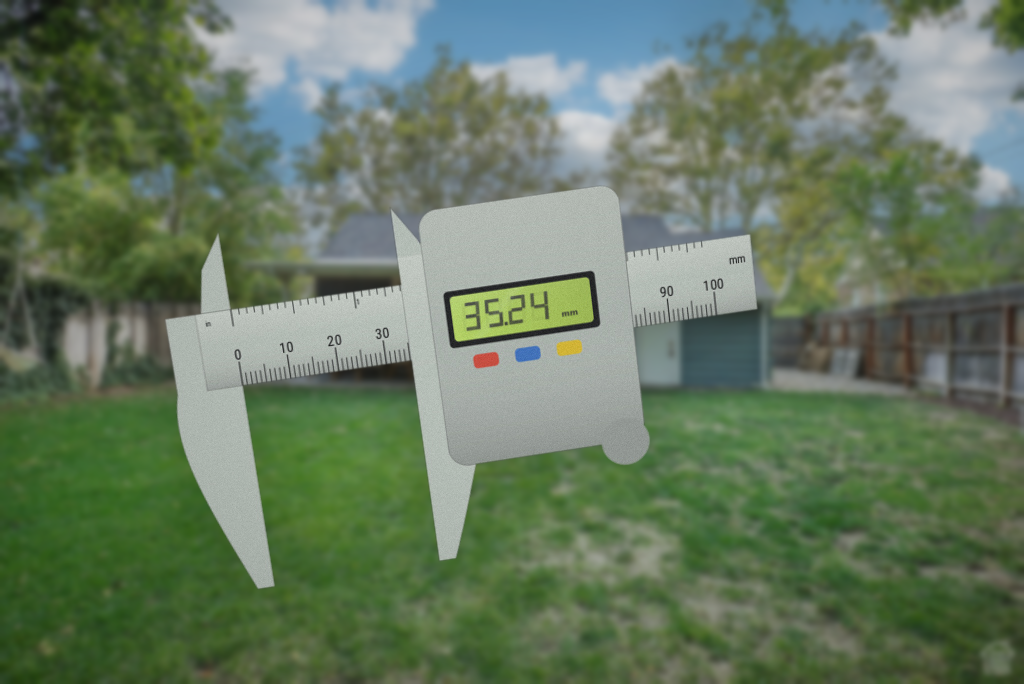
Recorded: 35.24,mm
